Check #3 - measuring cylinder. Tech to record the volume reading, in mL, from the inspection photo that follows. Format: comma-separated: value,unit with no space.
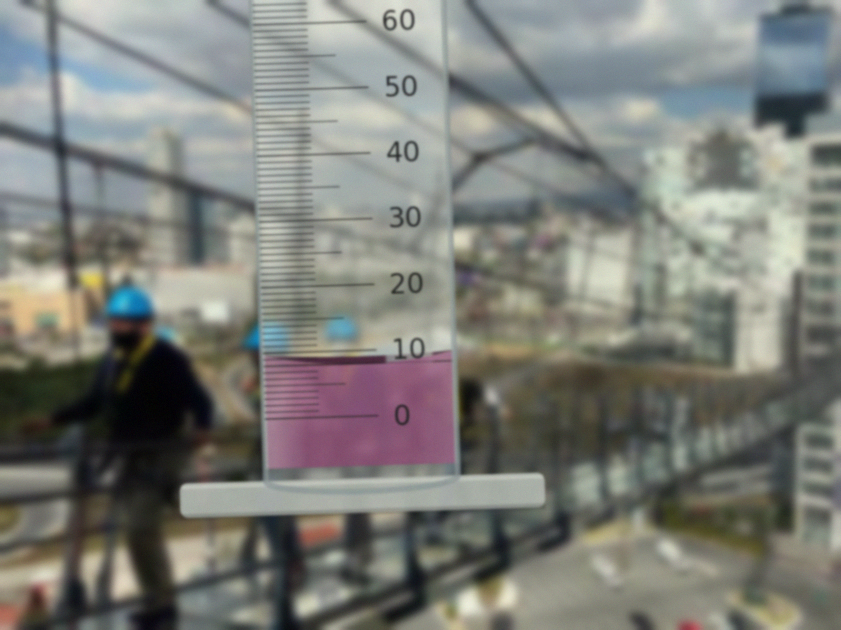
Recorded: 8,mL
